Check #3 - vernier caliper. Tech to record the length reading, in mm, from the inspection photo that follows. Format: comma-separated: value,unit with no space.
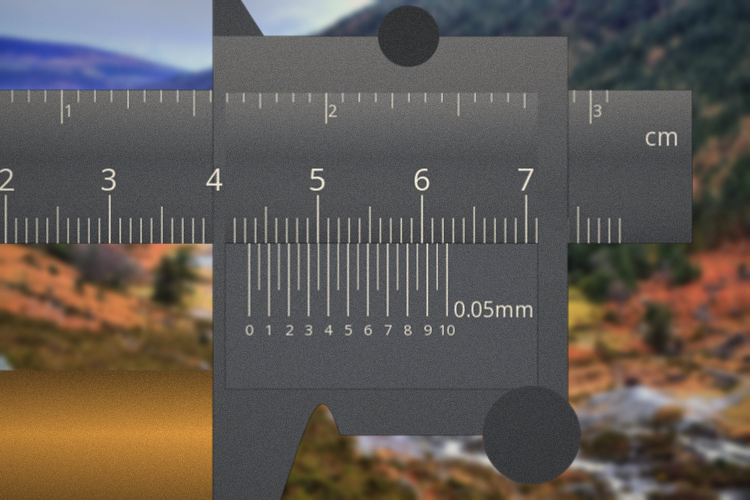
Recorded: 43.4,mm
